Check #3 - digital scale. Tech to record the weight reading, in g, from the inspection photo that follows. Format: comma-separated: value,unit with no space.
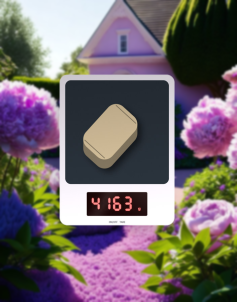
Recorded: 4163,g
